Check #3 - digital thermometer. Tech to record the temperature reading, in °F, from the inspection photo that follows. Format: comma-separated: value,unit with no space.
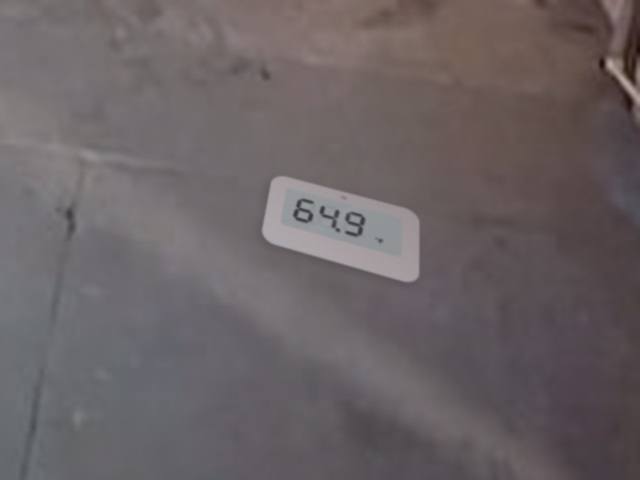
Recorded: 64.9,°F
